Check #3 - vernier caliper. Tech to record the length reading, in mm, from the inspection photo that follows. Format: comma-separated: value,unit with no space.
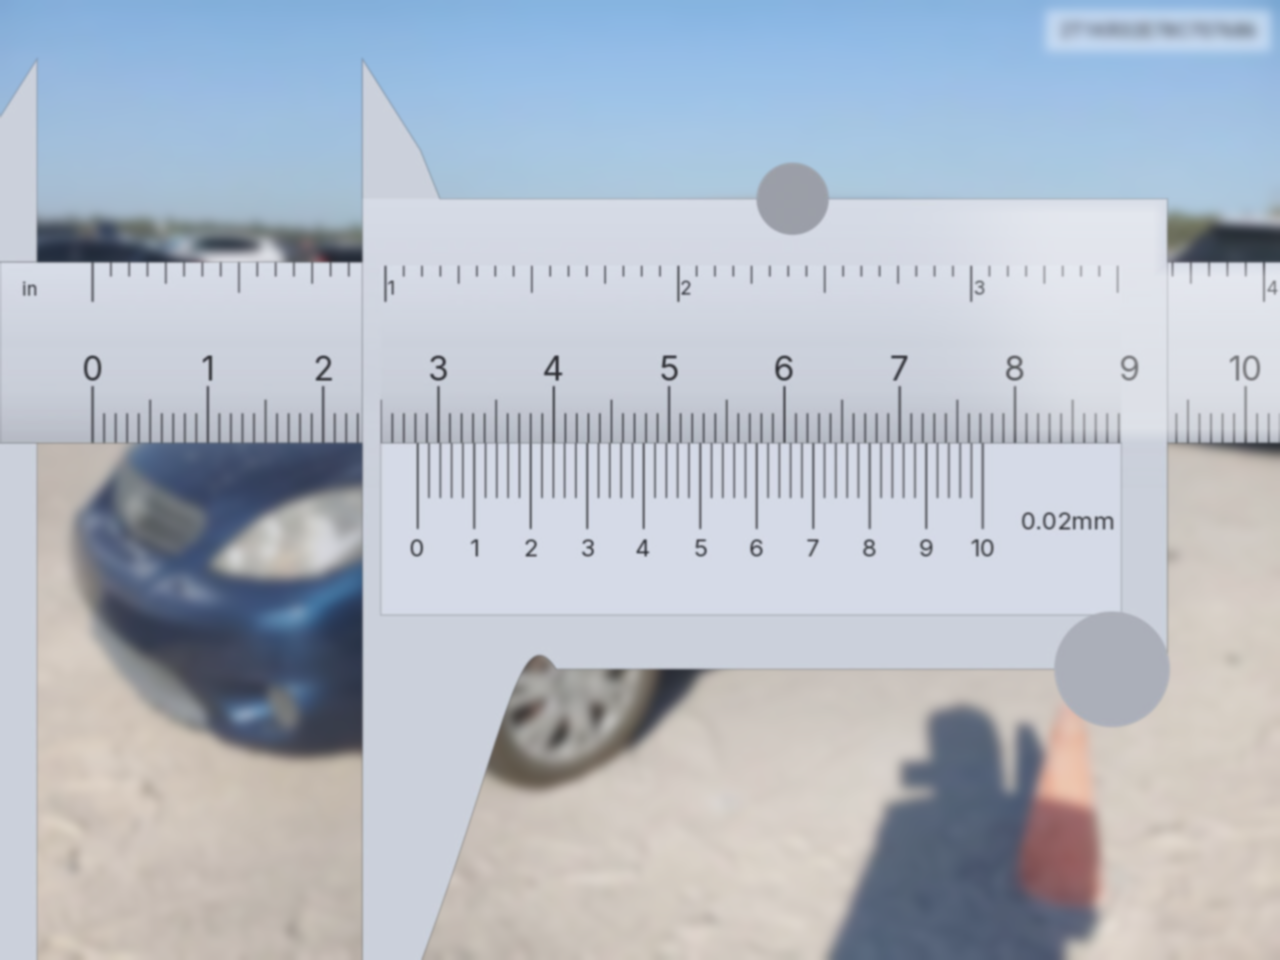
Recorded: 28.2,mm
